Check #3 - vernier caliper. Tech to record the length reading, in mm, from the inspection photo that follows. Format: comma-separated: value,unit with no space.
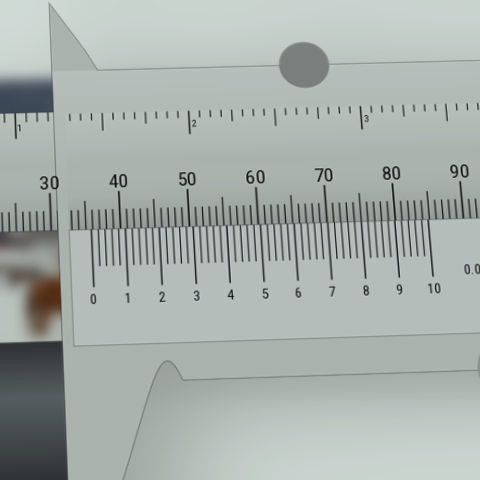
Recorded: 35.8,mm
